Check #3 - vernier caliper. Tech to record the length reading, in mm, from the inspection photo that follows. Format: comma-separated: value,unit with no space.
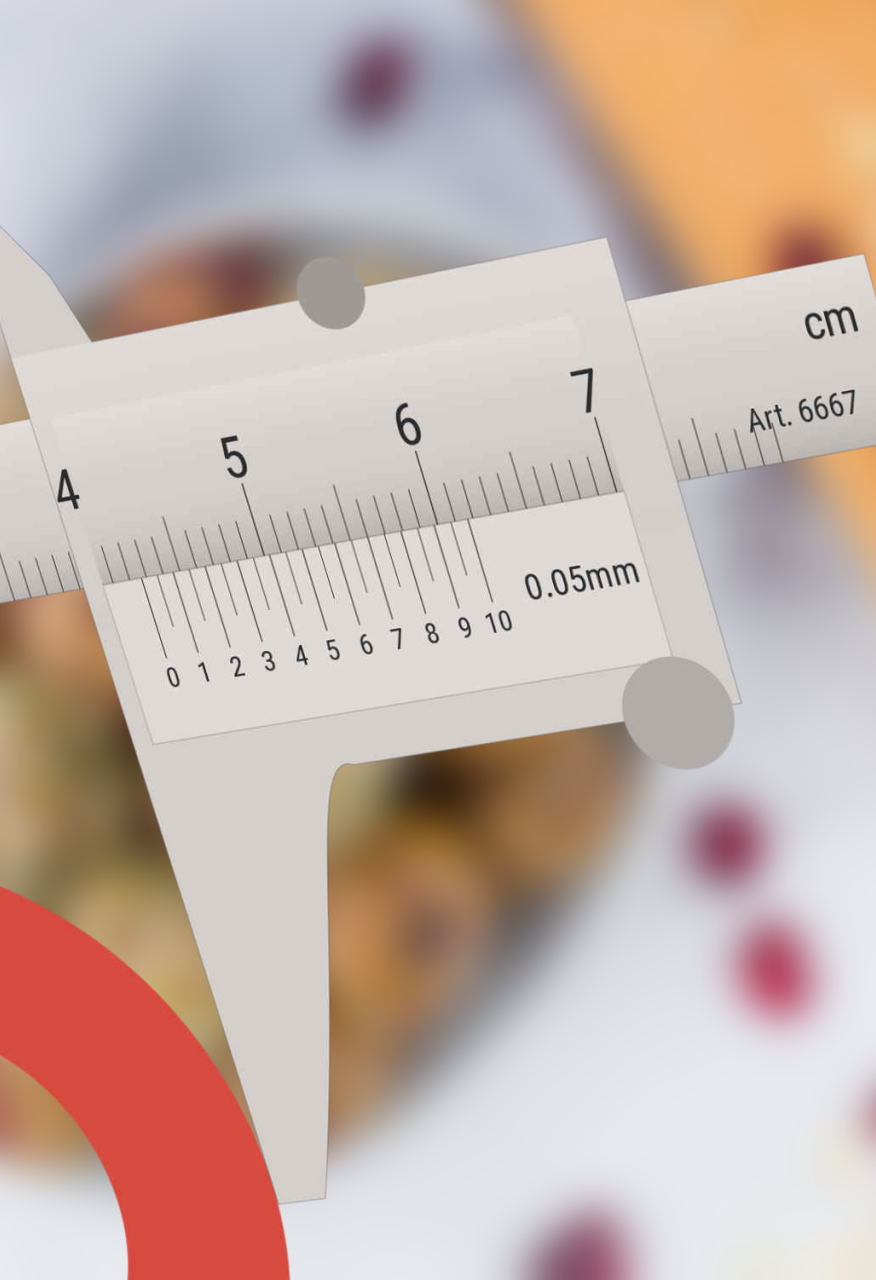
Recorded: 42.7,mm
